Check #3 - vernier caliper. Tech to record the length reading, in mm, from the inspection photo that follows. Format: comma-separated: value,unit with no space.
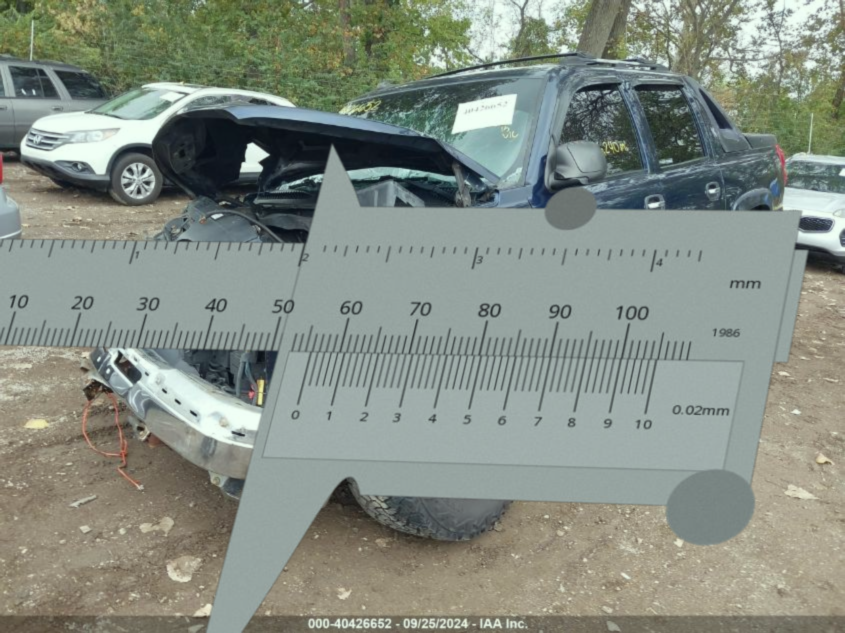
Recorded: 55.8,mm
